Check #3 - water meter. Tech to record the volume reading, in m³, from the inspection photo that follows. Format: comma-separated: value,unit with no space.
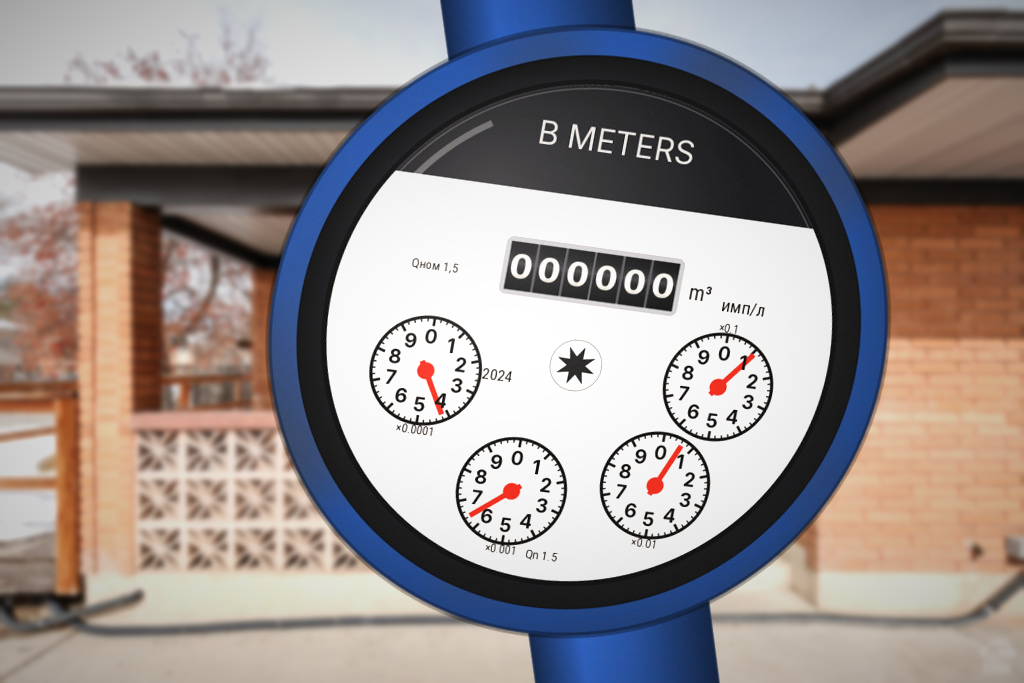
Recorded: 0.1064,m³
